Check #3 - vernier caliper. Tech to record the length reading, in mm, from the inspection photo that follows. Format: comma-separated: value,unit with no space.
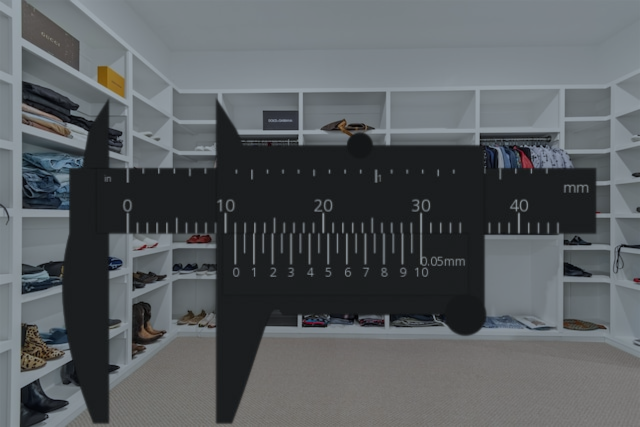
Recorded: 11.0,mm
